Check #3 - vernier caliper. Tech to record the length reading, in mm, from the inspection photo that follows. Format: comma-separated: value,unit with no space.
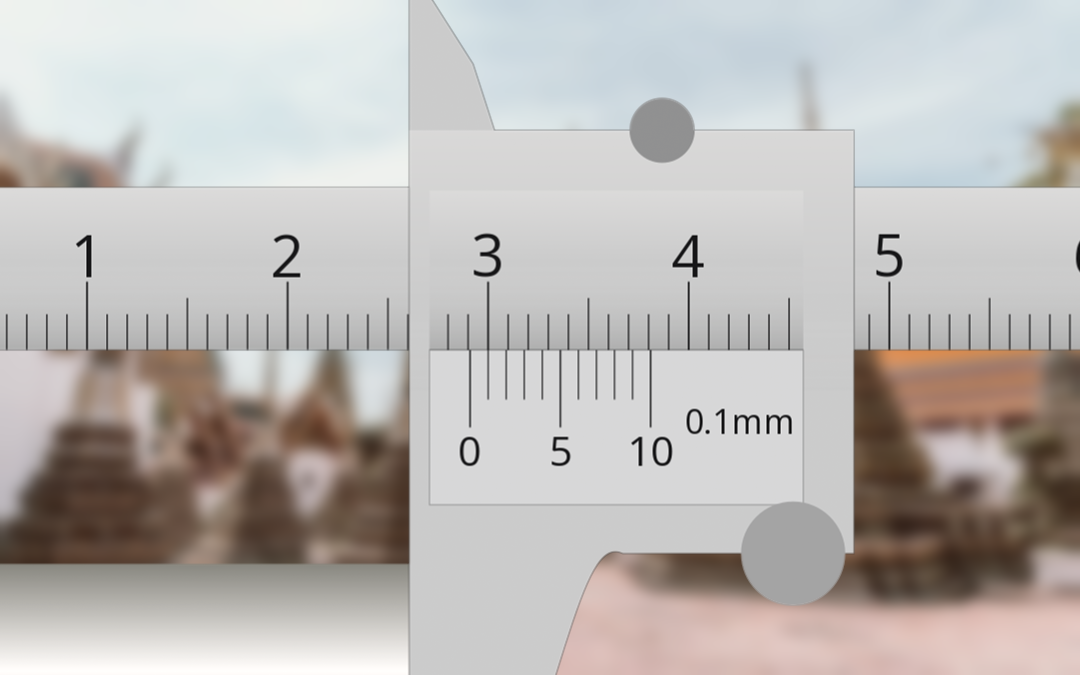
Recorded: 29.1,mm
